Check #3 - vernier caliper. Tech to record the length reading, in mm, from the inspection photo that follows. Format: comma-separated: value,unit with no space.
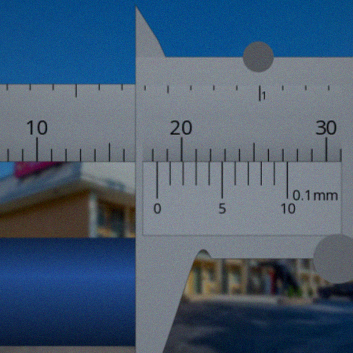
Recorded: 18.3,mm
